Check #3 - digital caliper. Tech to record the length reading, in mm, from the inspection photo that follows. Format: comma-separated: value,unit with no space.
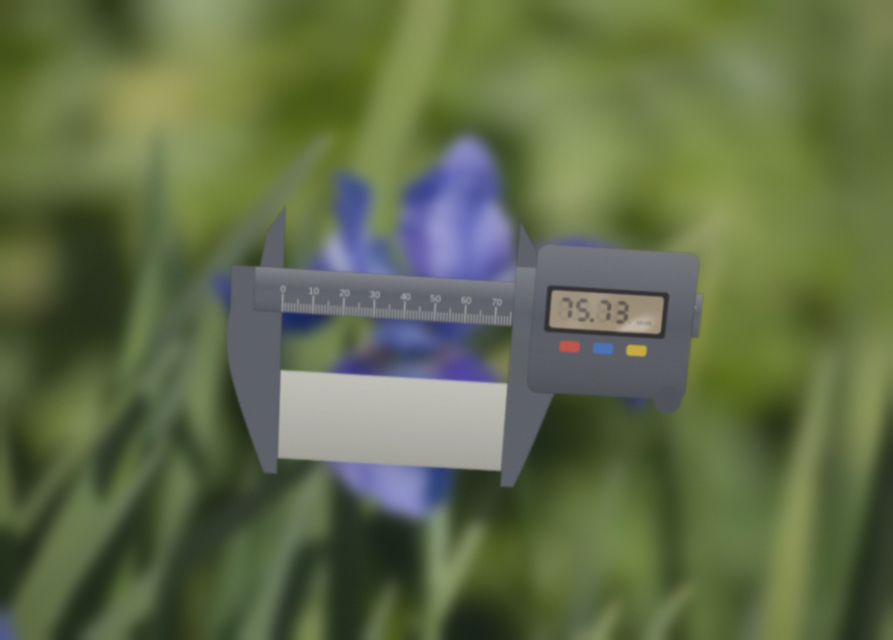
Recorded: 75.73,mm
